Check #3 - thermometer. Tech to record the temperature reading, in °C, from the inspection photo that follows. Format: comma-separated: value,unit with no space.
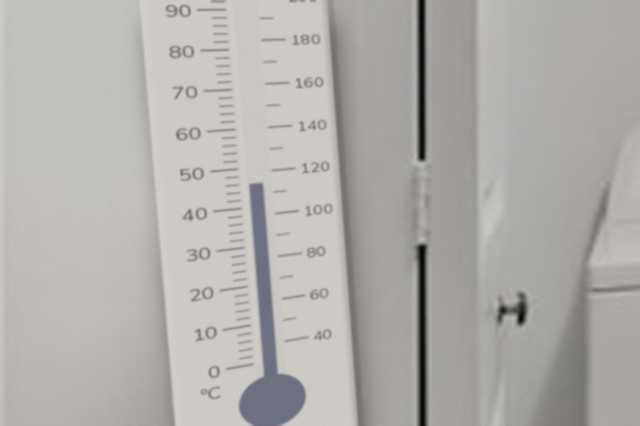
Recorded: 46,°C
